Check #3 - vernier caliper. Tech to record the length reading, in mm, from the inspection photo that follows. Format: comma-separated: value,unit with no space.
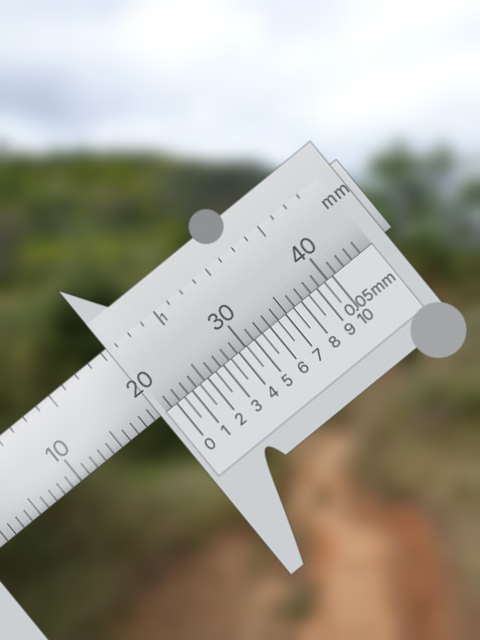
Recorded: 21.6,mm
